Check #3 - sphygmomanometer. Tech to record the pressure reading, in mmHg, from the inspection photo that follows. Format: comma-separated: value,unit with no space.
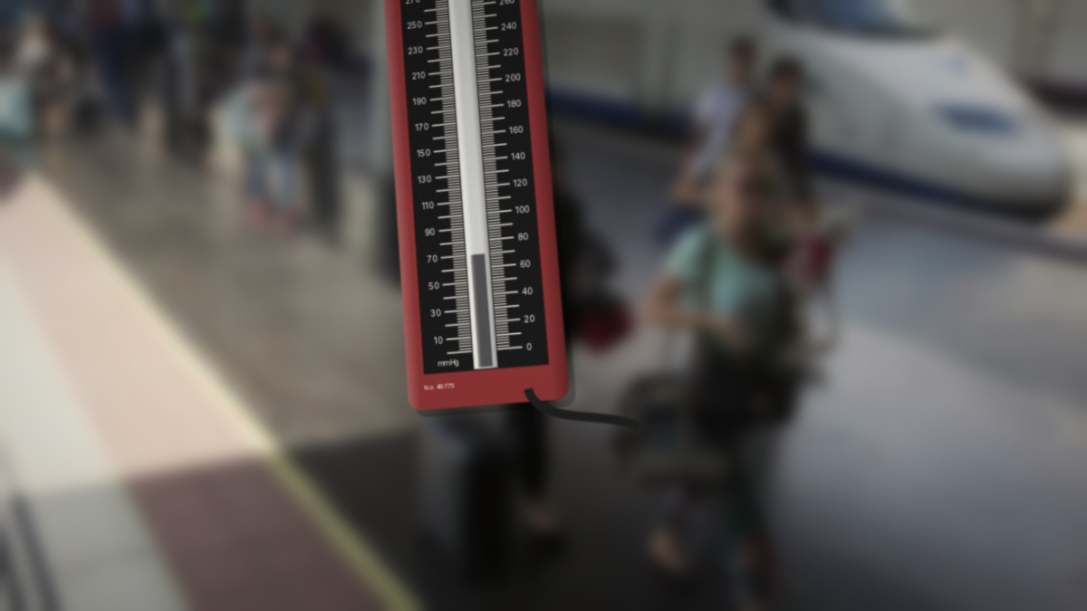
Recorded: 70,mmHg
